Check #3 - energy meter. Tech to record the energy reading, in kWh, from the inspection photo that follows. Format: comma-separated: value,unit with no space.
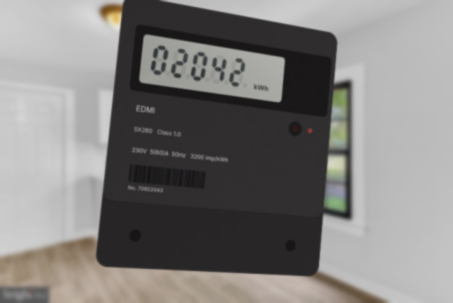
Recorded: 2042,kWh
